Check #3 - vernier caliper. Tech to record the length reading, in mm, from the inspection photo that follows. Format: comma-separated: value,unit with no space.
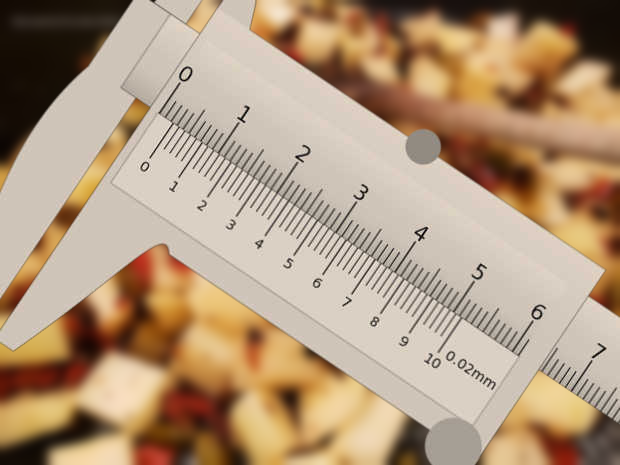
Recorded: 2.4,mm
